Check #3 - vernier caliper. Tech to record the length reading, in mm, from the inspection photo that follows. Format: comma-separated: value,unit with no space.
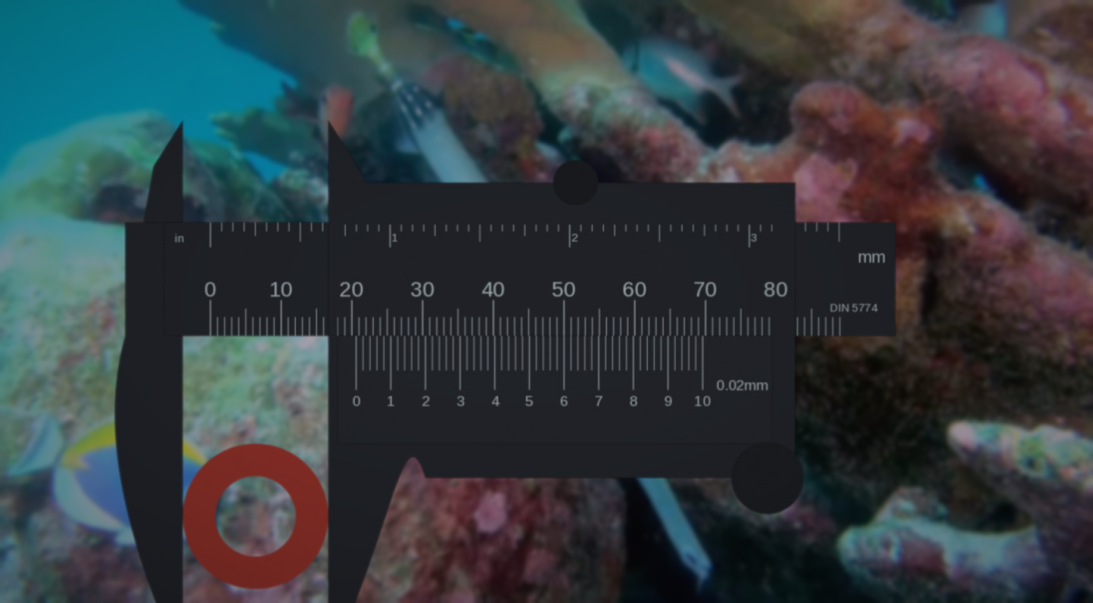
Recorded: 20.6,mm
